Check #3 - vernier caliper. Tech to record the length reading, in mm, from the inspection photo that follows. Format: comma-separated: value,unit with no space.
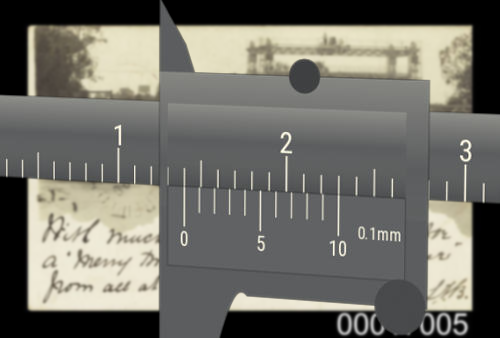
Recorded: 14.0,mm
